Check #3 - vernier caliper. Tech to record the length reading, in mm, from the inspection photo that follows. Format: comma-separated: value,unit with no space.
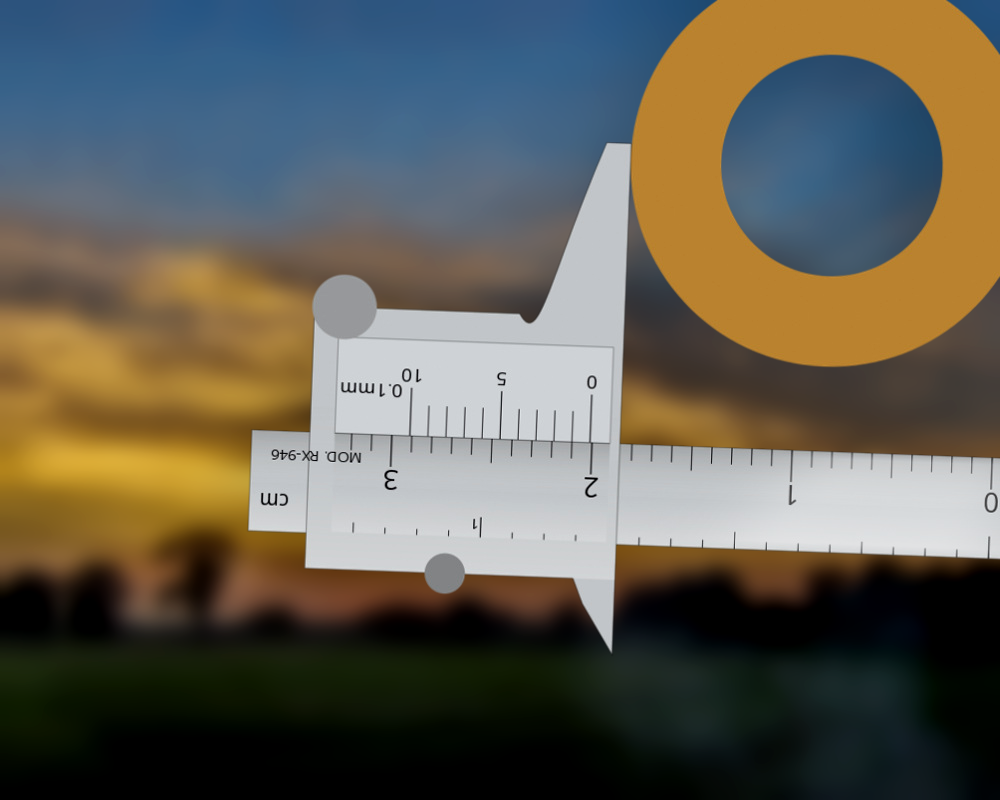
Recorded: 20.1,mm
